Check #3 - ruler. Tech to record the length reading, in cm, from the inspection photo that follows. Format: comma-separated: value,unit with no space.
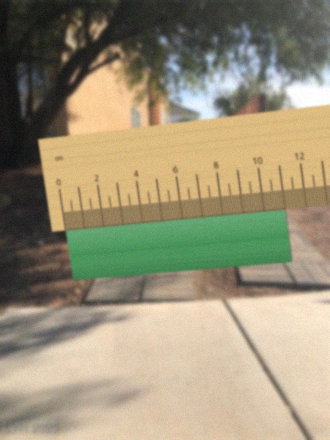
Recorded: 11,cm
